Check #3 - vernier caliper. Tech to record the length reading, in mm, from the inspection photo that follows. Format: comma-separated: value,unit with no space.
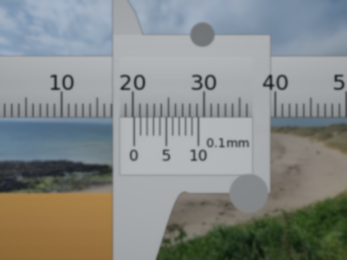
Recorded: 20.2,mm
